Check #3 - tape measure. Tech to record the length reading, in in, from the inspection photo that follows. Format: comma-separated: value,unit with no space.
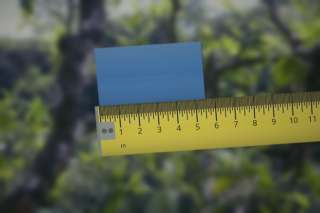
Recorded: 5.5,in
